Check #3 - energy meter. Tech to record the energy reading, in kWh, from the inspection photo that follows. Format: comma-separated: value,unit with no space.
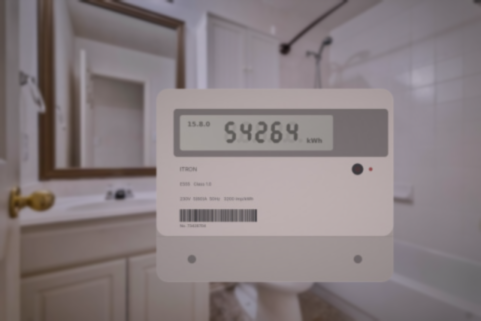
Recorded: 54264,kWh
